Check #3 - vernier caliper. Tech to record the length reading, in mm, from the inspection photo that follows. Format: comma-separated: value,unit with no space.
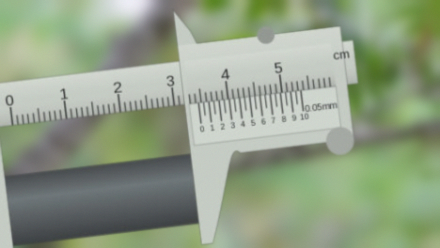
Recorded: 34.5,mm
